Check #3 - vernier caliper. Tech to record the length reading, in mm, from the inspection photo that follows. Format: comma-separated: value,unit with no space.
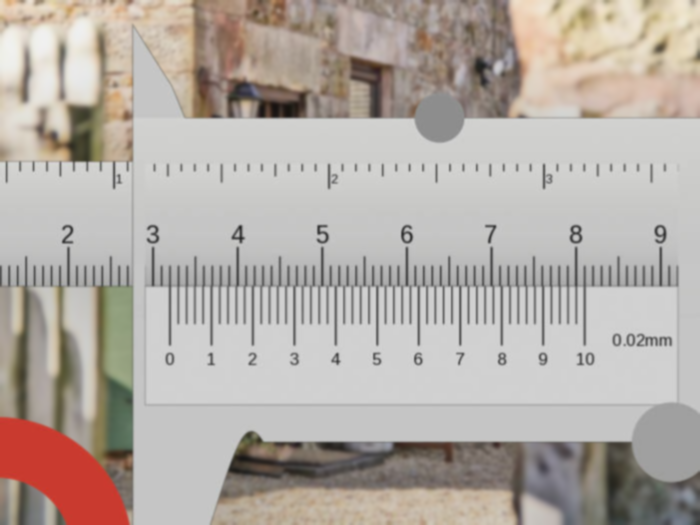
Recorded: 32.0,mm
